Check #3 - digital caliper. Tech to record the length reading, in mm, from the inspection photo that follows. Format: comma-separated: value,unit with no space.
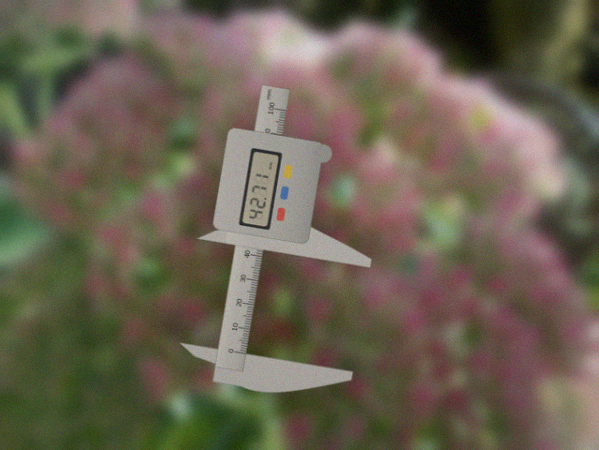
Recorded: 42.71,mm
